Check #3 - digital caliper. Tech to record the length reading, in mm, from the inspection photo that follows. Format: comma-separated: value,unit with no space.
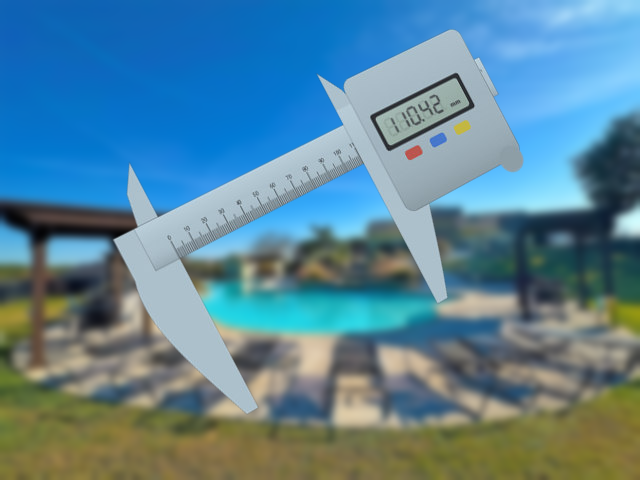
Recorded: 110.42,mm
